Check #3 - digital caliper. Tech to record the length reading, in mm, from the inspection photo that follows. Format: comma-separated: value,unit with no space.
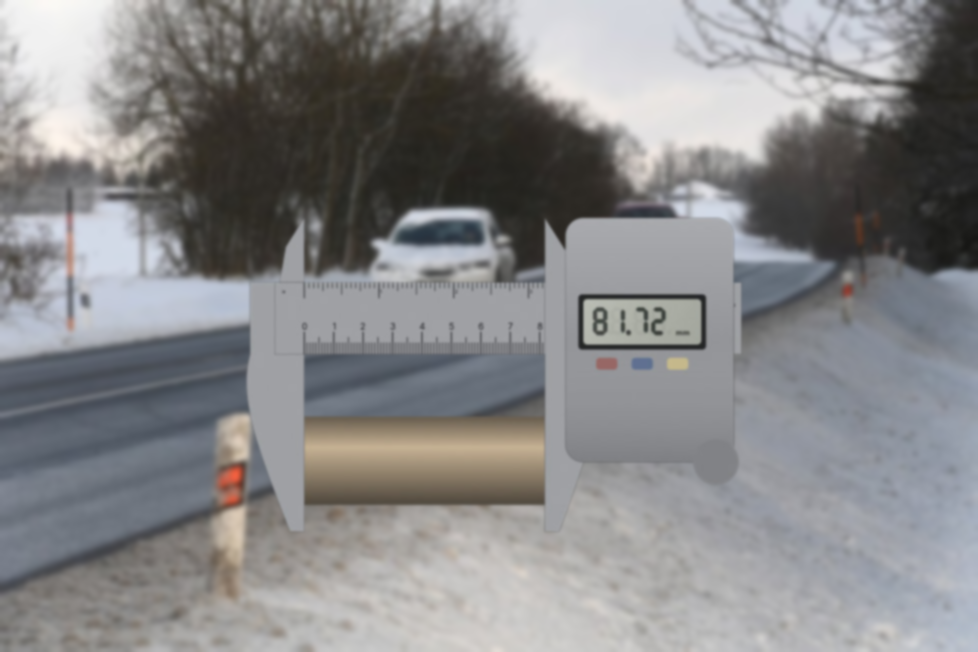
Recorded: 81.72,mm
